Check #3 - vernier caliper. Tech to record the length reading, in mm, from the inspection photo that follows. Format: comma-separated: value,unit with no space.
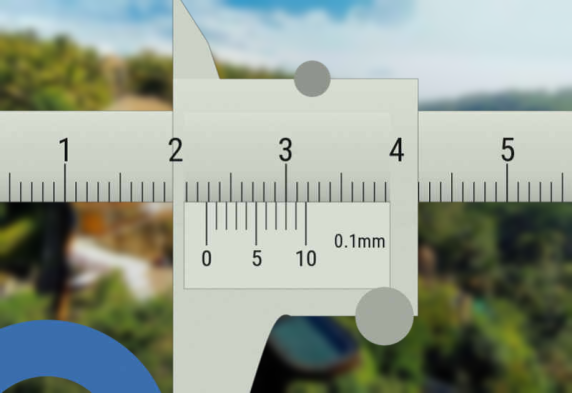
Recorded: 22.8,mm
